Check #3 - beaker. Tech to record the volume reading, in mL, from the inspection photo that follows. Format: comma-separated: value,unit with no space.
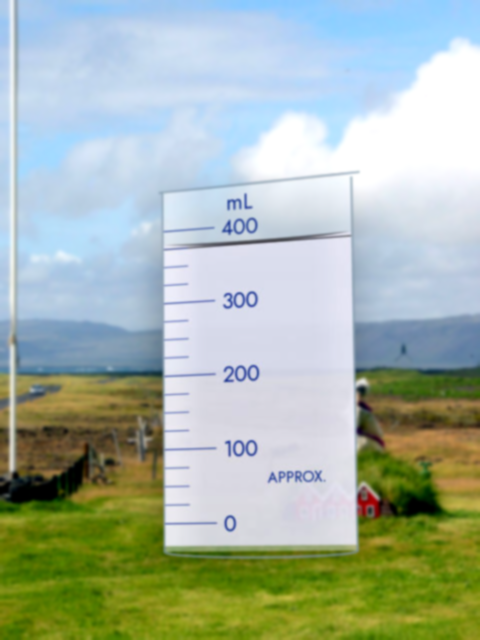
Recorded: 375,mL
